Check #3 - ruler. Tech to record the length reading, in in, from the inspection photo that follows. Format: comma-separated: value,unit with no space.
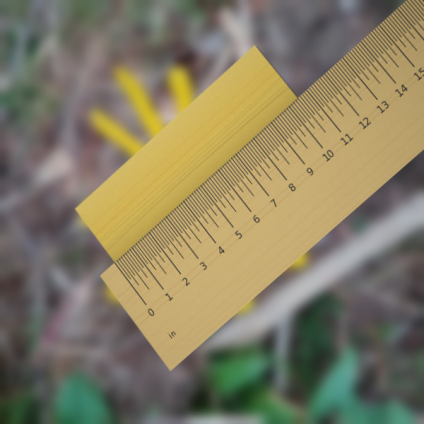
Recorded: 10.5,in
